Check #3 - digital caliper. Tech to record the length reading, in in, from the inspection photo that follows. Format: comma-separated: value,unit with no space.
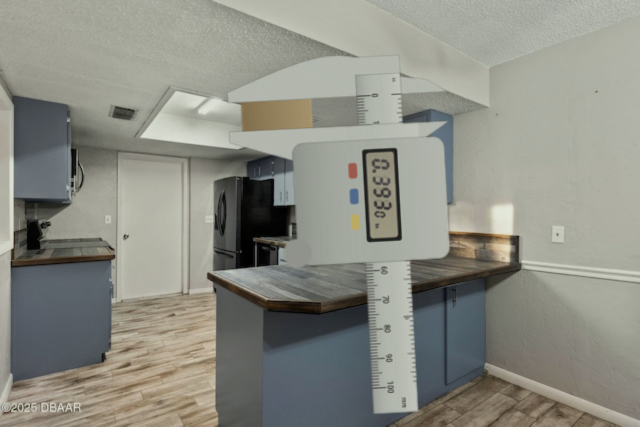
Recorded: 0.3930,in
